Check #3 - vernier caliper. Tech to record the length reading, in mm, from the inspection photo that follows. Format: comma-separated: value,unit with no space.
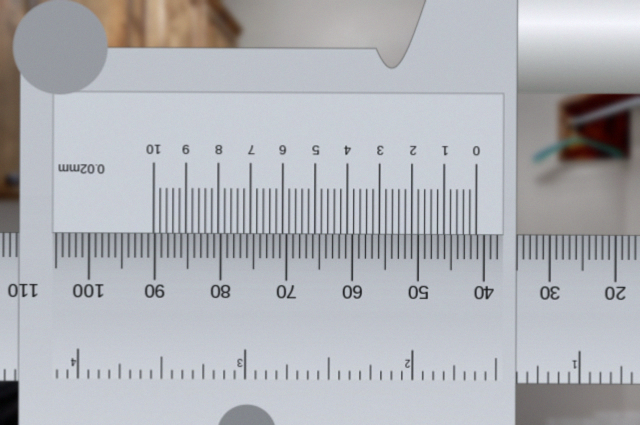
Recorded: 41.2,mm
